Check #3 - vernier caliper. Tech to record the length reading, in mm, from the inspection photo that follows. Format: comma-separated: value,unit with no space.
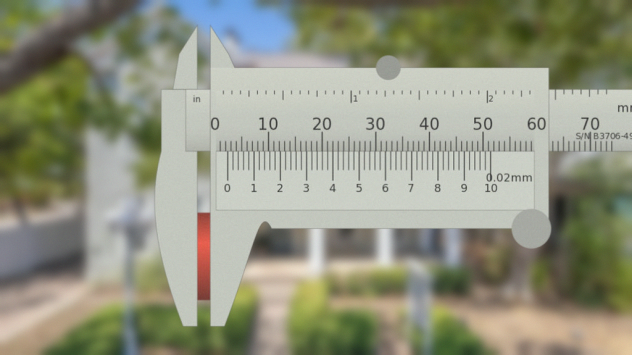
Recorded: 2.4,mm
